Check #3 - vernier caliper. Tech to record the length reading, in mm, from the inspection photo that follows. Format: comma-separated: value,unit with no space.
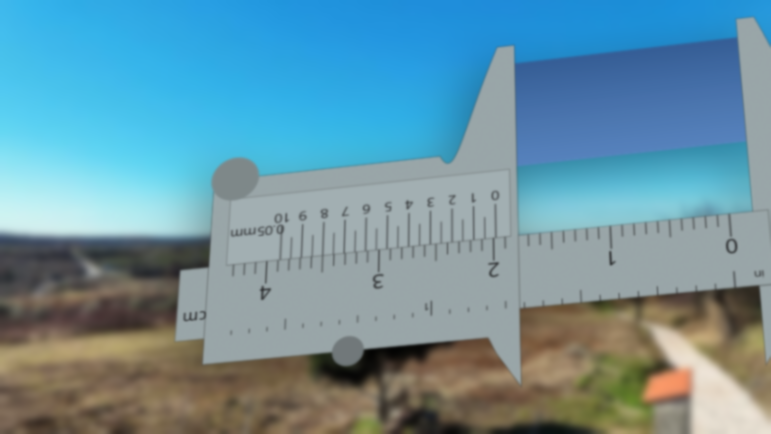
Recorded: 19.8,mm
